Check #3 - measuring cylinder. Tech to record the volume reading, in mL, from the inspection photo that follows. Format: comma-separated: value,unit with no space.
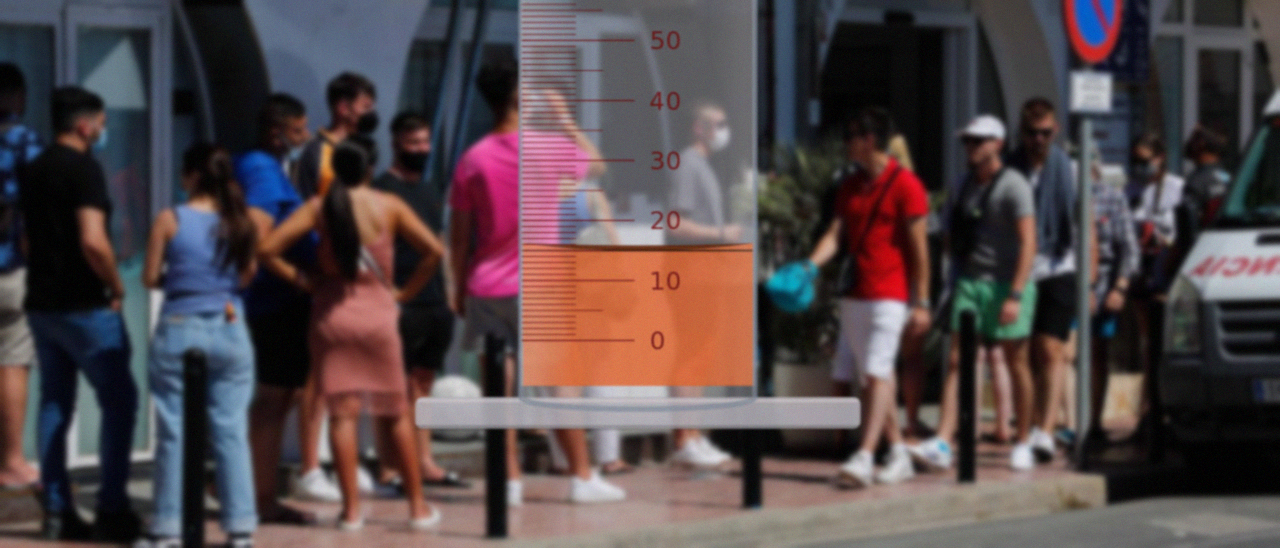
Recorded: 15,mL
